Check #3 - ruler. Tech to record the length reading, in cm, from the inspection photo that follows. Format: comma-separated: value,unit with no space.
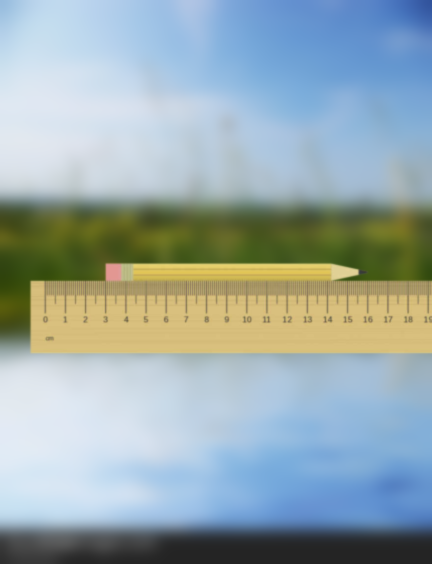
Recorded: 13,cm
